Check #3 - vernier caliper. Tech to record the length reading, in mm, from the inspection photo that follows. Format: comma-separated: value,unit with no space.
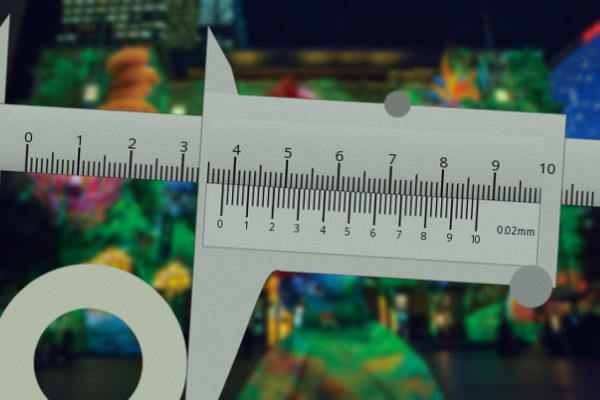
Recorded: 38.0,mm
